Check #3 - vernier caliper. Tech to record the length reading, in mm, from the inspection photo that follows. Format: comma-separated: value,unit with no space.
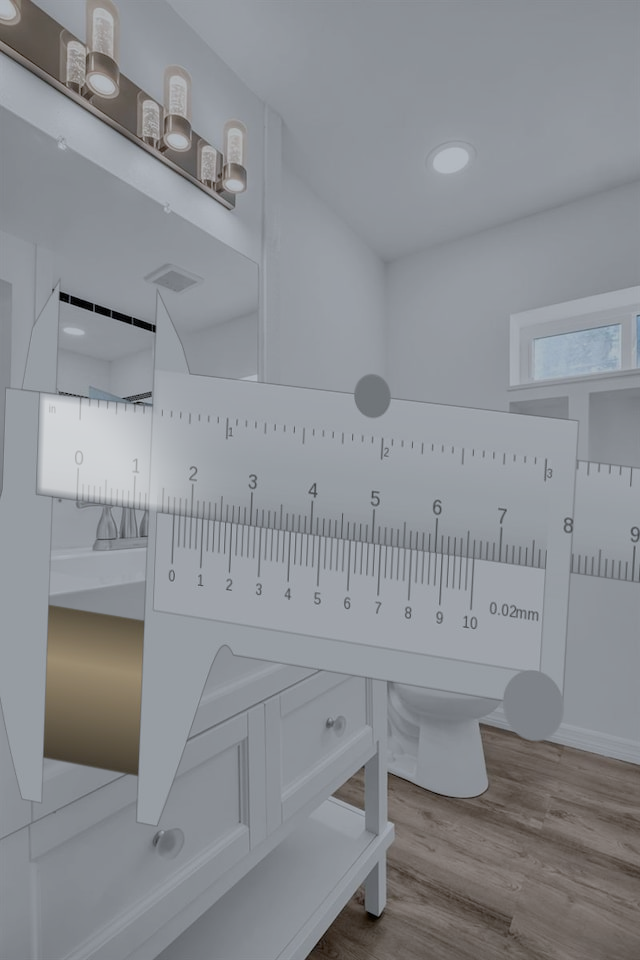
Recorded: 17.0,mm
